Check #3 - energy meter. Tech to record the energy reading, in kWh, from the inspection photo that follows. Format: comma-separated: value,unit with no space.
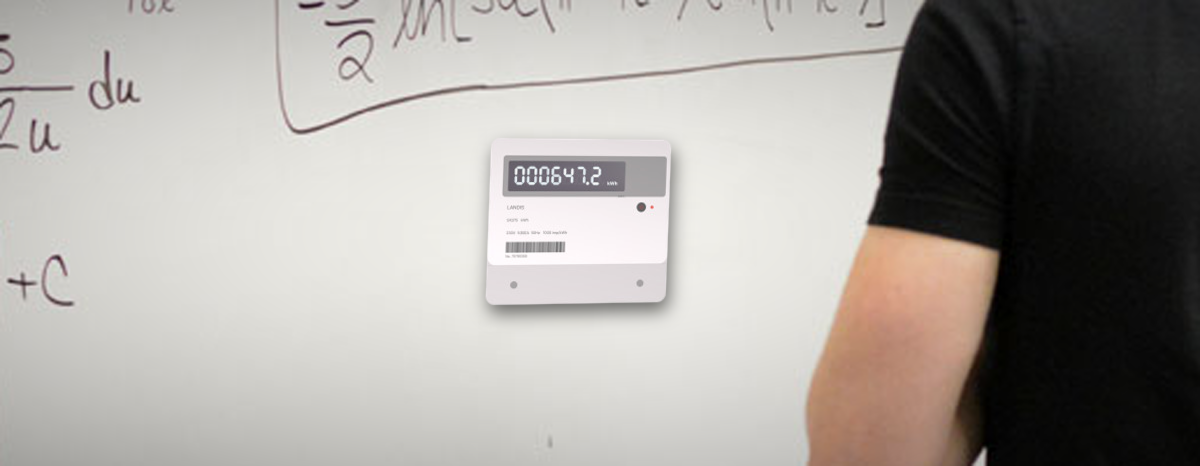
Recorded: 647.2,kWh
